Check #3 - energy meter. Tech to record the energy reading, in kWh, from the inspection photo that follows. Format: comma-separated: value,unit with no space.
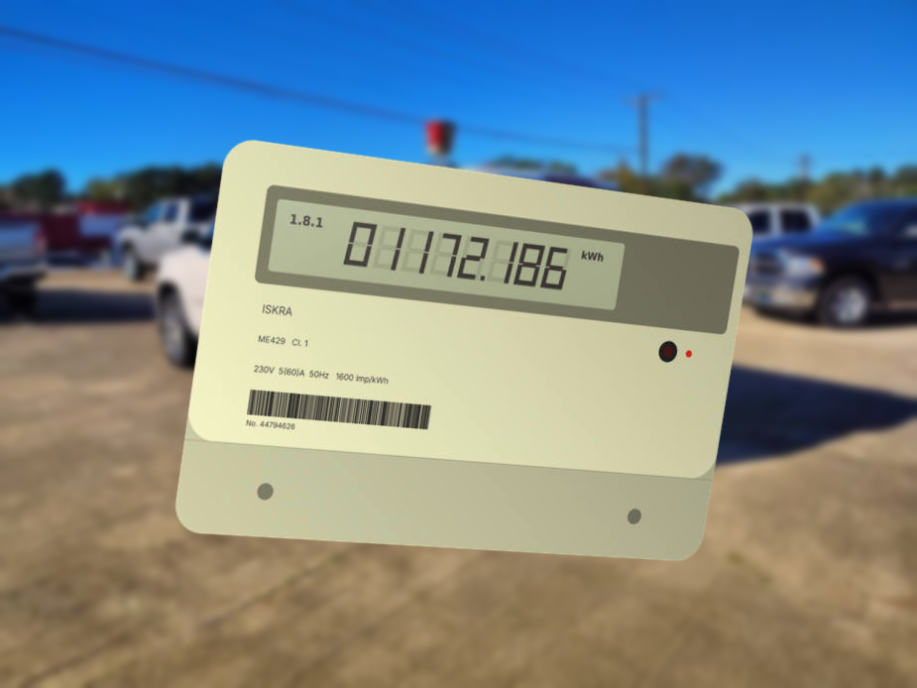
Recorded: 1172.186,kWh
